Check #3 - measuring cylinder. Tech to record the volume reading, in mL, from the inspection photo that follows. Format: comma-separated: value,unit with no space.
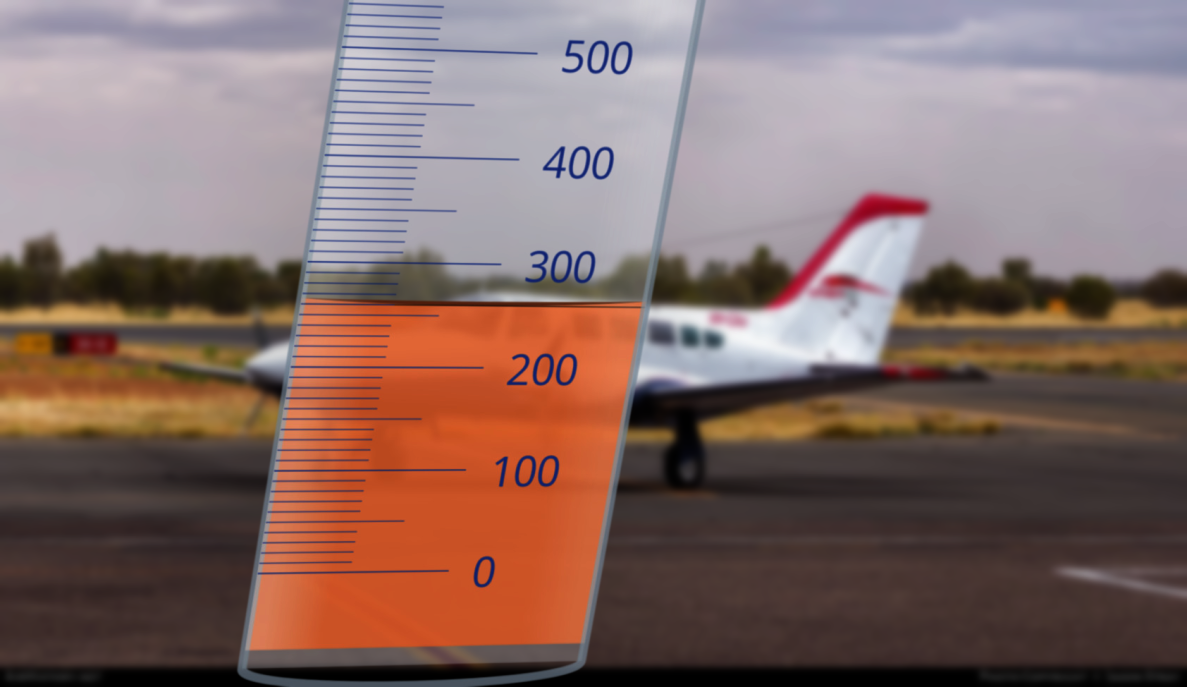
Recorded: 260,mL
